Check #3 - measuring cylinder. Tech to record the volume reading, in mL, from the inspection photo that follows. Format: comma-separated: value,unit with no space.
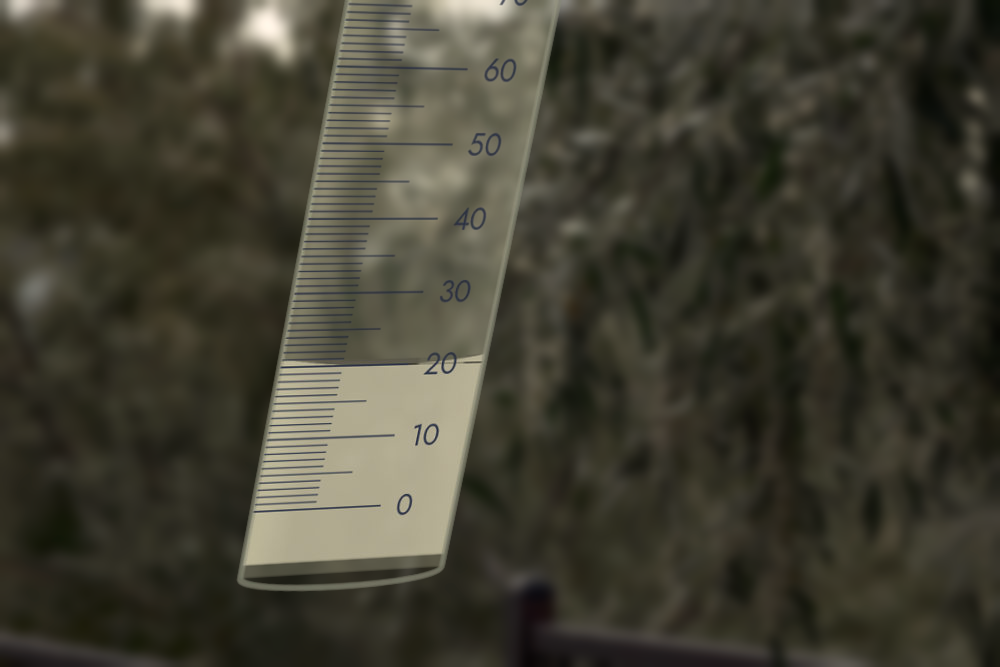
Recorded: 20,mL
